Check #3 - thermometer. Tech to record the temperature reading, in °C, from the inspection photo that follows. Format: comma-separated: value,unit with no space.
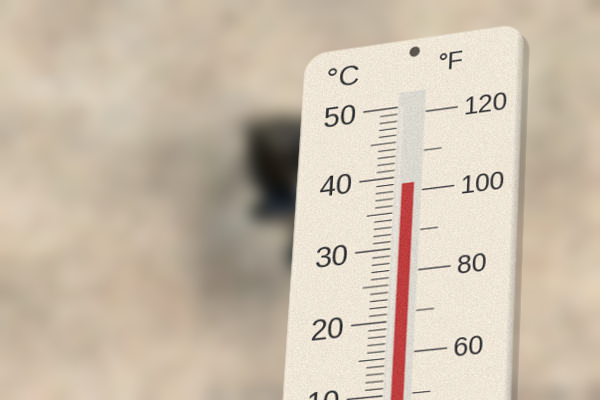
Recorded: 39,°C
